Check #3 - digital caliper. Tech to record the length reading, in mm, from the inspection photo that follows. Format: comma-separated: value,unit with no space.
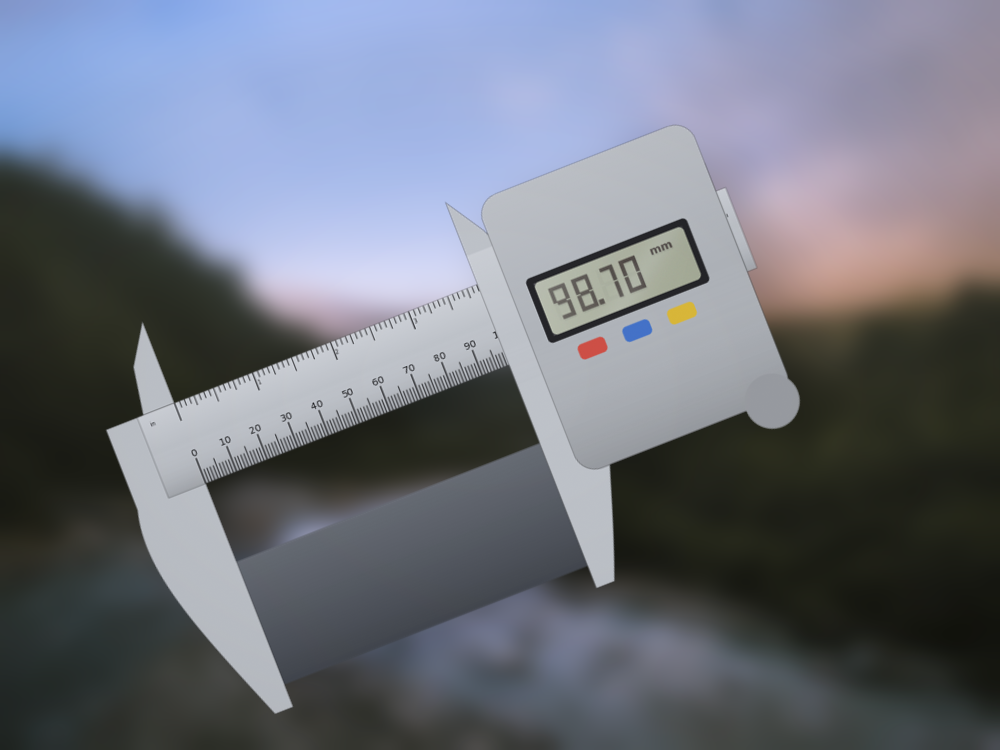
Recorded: 98.70,mm
